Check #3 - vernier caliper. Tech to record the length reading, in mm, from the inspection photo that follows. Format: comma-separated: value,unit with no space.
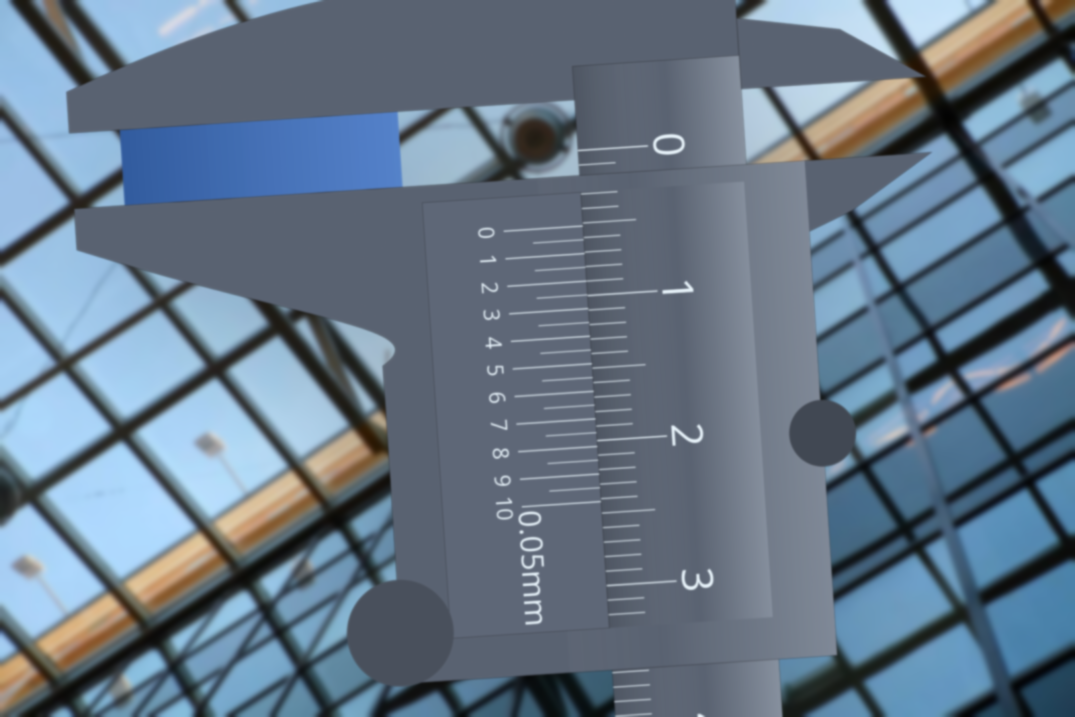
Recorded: 5.2,mm
